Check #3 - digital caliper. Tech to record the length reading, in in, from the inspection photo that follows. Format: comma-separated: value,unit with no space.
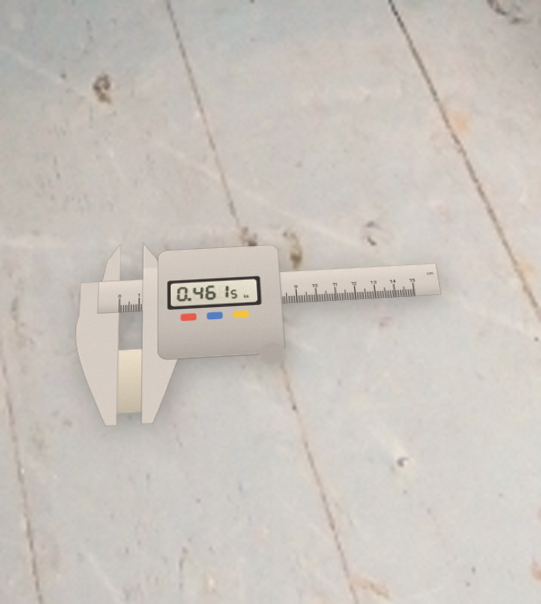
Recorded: 0.4615,in
